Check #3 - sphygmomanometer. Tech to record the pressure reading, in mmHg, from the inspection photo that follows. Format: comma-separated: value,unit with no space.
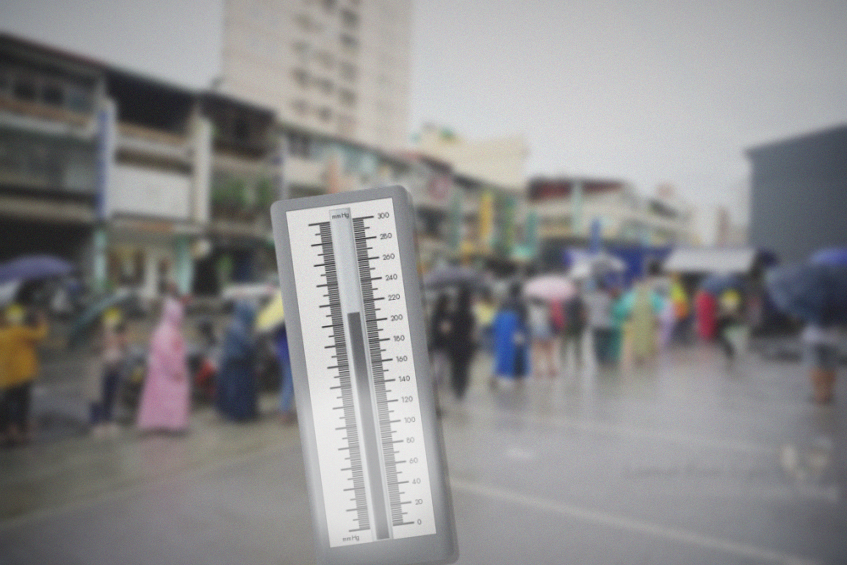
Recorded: 210,mmHg
